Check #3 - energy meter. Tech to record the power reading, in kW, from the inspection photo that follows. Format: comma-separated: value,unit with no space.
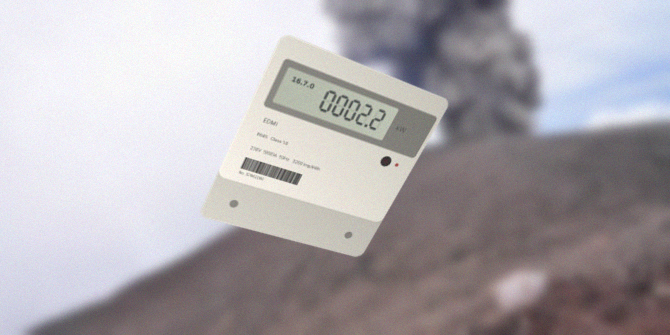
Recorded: 2.2,kW
